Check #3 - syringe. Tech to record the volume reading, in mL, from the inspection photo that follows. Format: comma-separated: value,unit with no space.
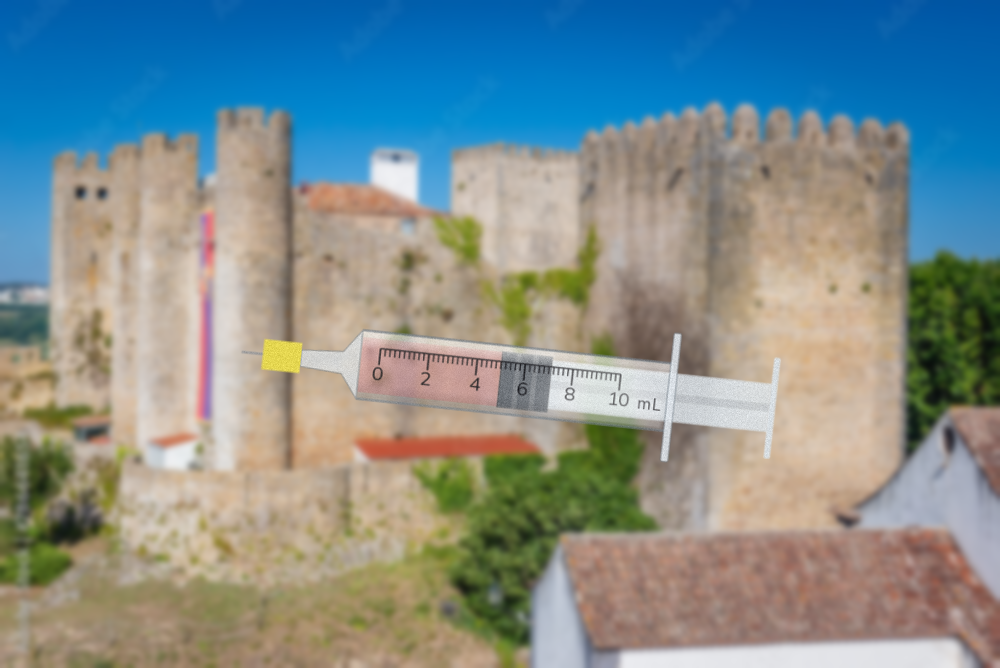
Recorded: 5,mL
